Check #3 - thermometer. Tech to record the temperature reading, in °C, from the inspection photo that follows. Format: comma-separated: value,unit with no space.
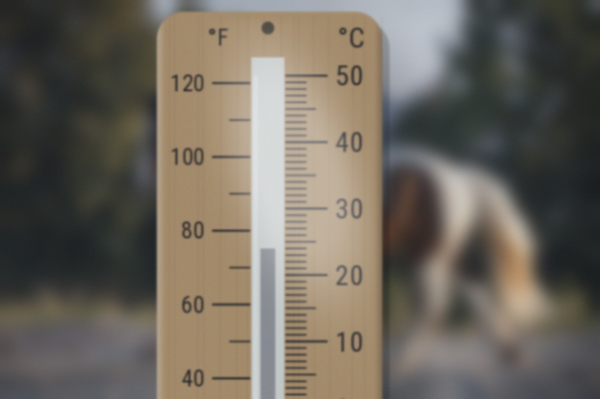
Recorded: 24,°C
